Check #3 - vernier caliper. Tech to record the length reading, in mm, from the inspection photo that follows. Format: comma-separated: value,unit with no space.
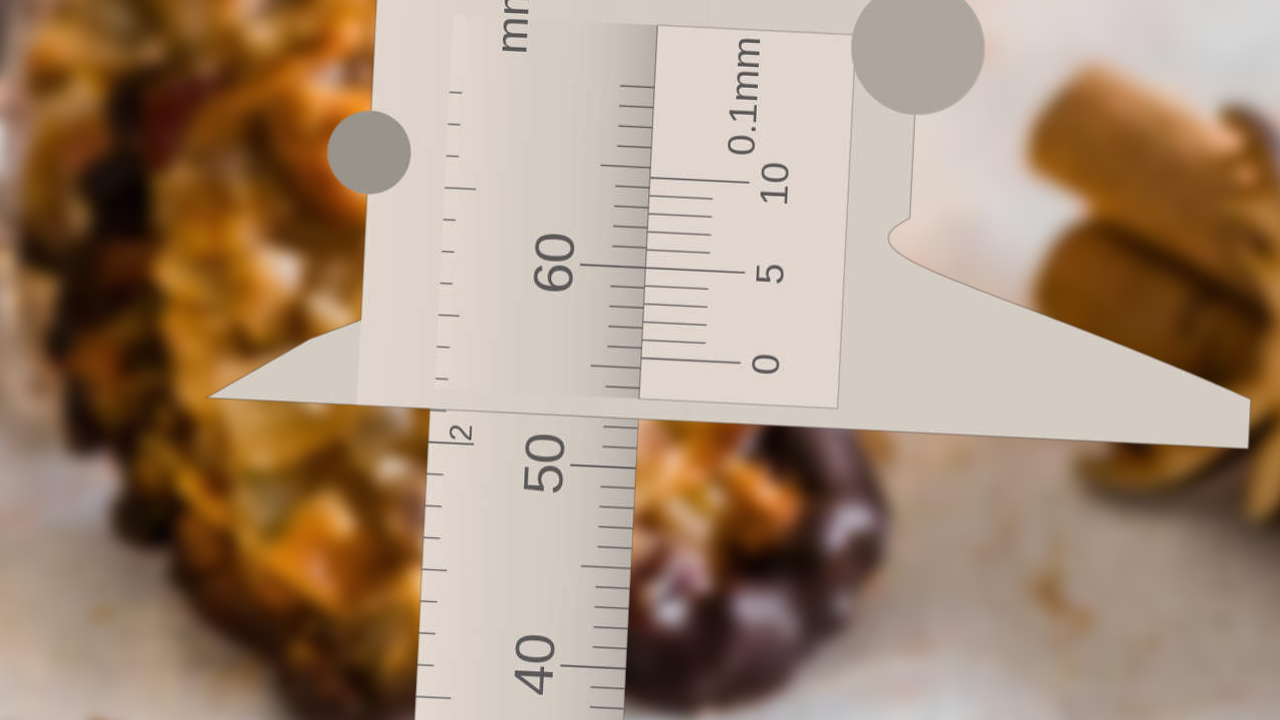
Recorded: 55.5,mm
